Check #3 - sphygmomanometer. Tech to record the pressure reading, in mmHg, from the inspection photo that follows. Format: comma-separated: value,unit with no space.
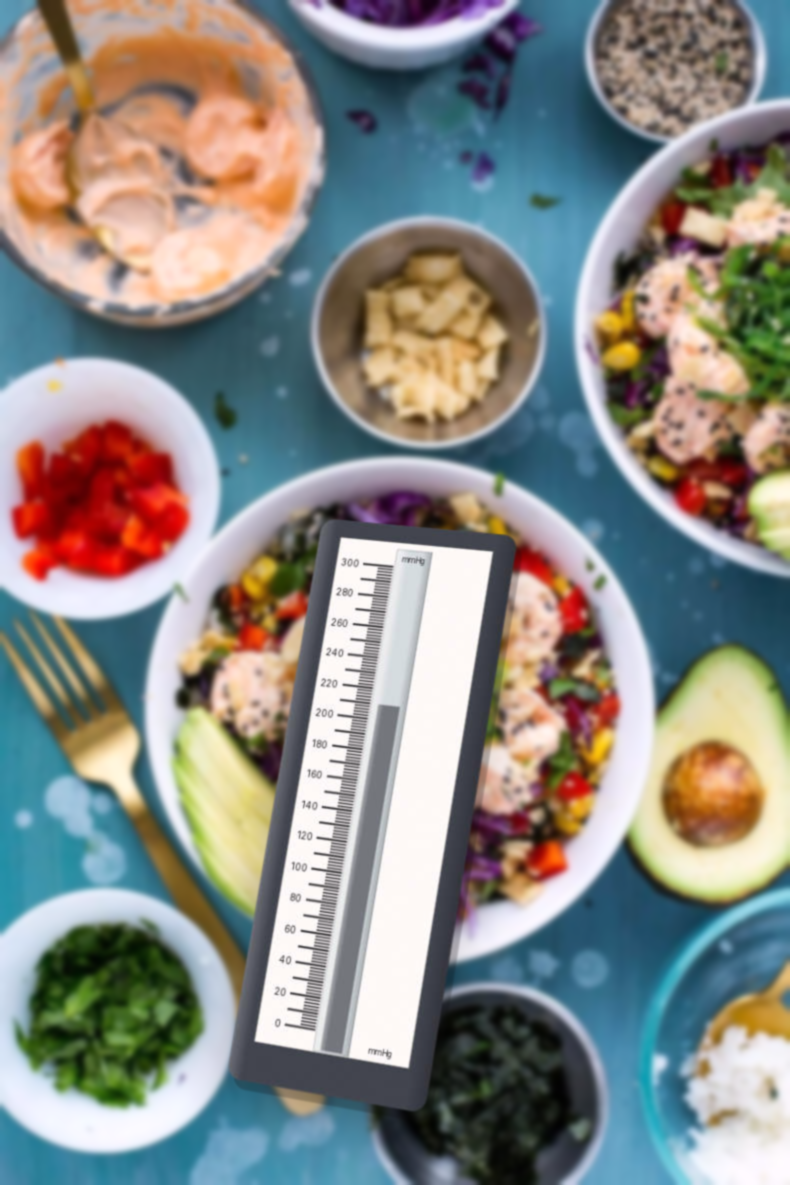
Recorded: 210,mmHg
